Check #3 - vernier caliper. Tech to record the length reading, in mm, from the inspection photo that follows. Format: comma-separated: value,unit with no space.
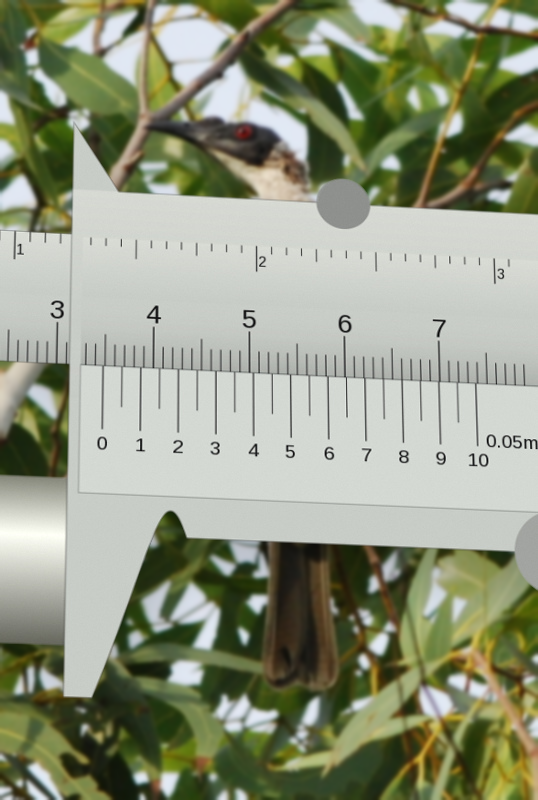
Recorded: 34.8,mm
